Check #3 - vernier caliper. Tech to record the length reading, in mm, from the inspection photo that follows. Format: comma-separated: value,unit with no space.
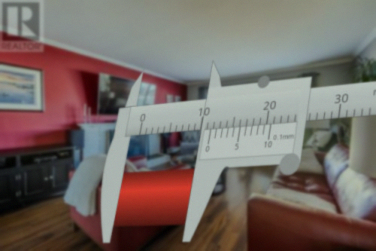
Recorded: 11.6,mm
